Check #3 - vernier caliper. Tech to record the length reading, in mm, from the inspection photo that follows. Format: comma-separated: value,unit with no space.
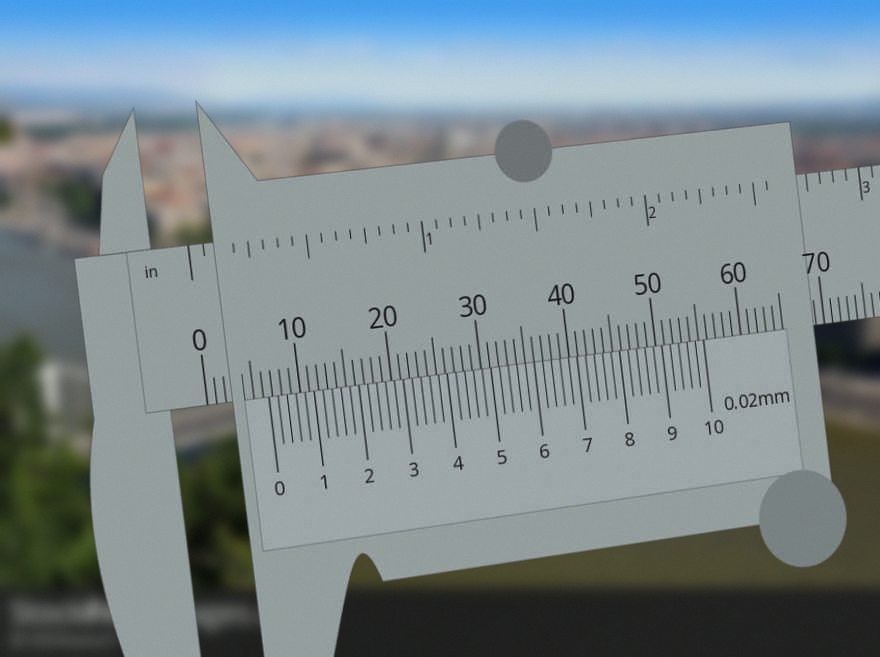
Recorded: 6.6,mm
